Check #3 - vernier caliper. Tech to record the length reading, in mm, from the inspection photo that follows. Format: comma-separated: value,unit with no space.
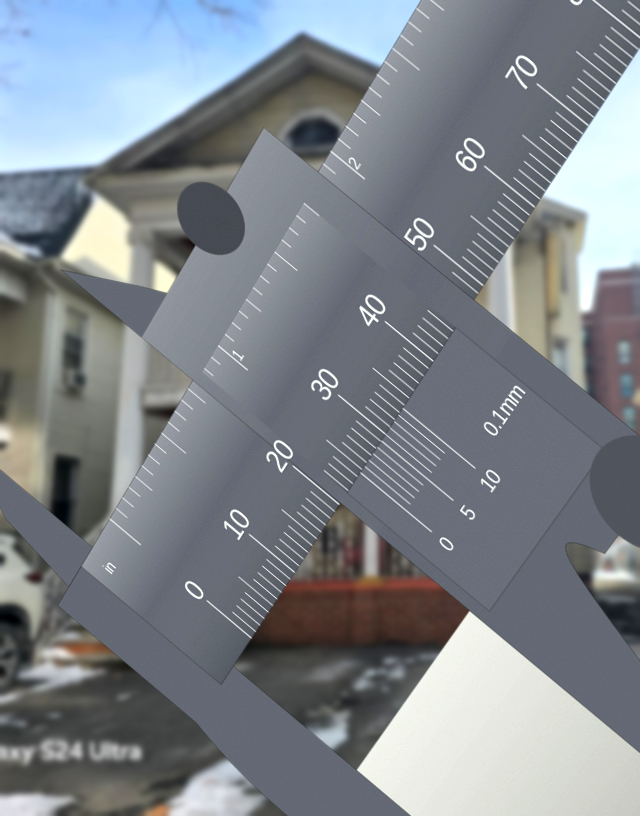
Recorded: 24.6,mm
